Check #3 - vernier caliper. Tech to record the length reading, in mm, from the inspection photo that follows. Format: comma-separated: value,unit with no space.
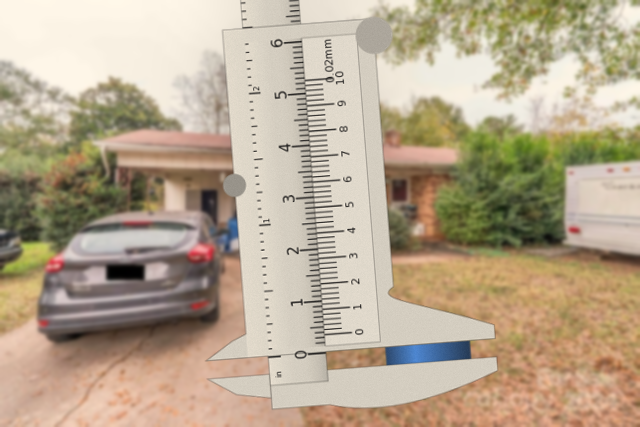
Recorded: 3.5,mm
